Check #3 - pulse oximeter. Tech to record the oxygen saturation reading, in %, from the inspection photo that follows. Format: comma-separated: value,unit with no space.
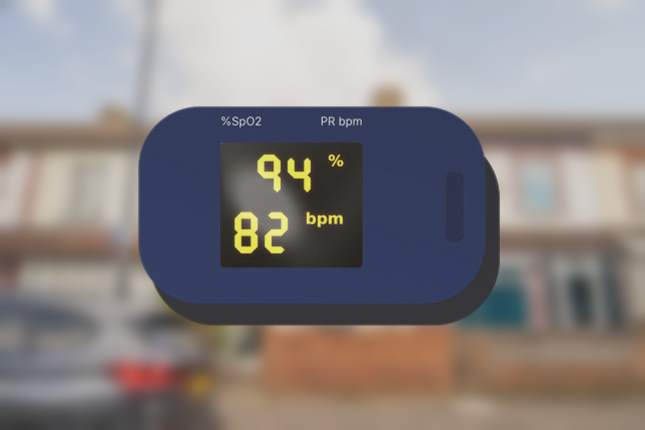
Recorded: 94,%
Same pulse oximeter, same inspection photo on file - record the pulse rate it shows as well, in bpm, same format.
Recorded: 82,bpm
